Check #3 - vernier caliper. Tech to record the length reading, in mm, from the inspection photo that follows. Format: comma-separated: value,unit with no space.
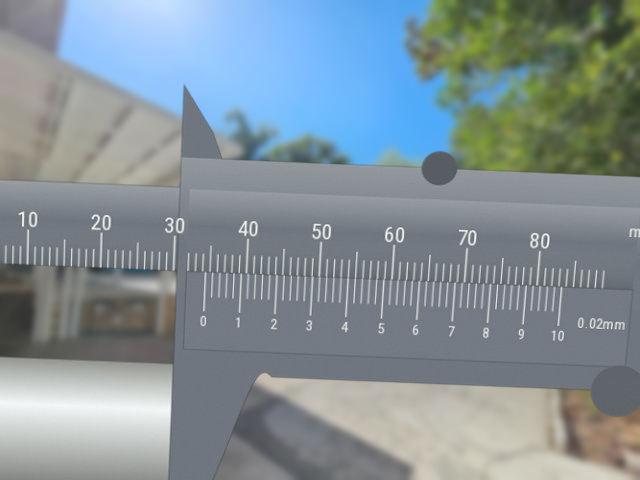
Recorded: 34.4,mm
